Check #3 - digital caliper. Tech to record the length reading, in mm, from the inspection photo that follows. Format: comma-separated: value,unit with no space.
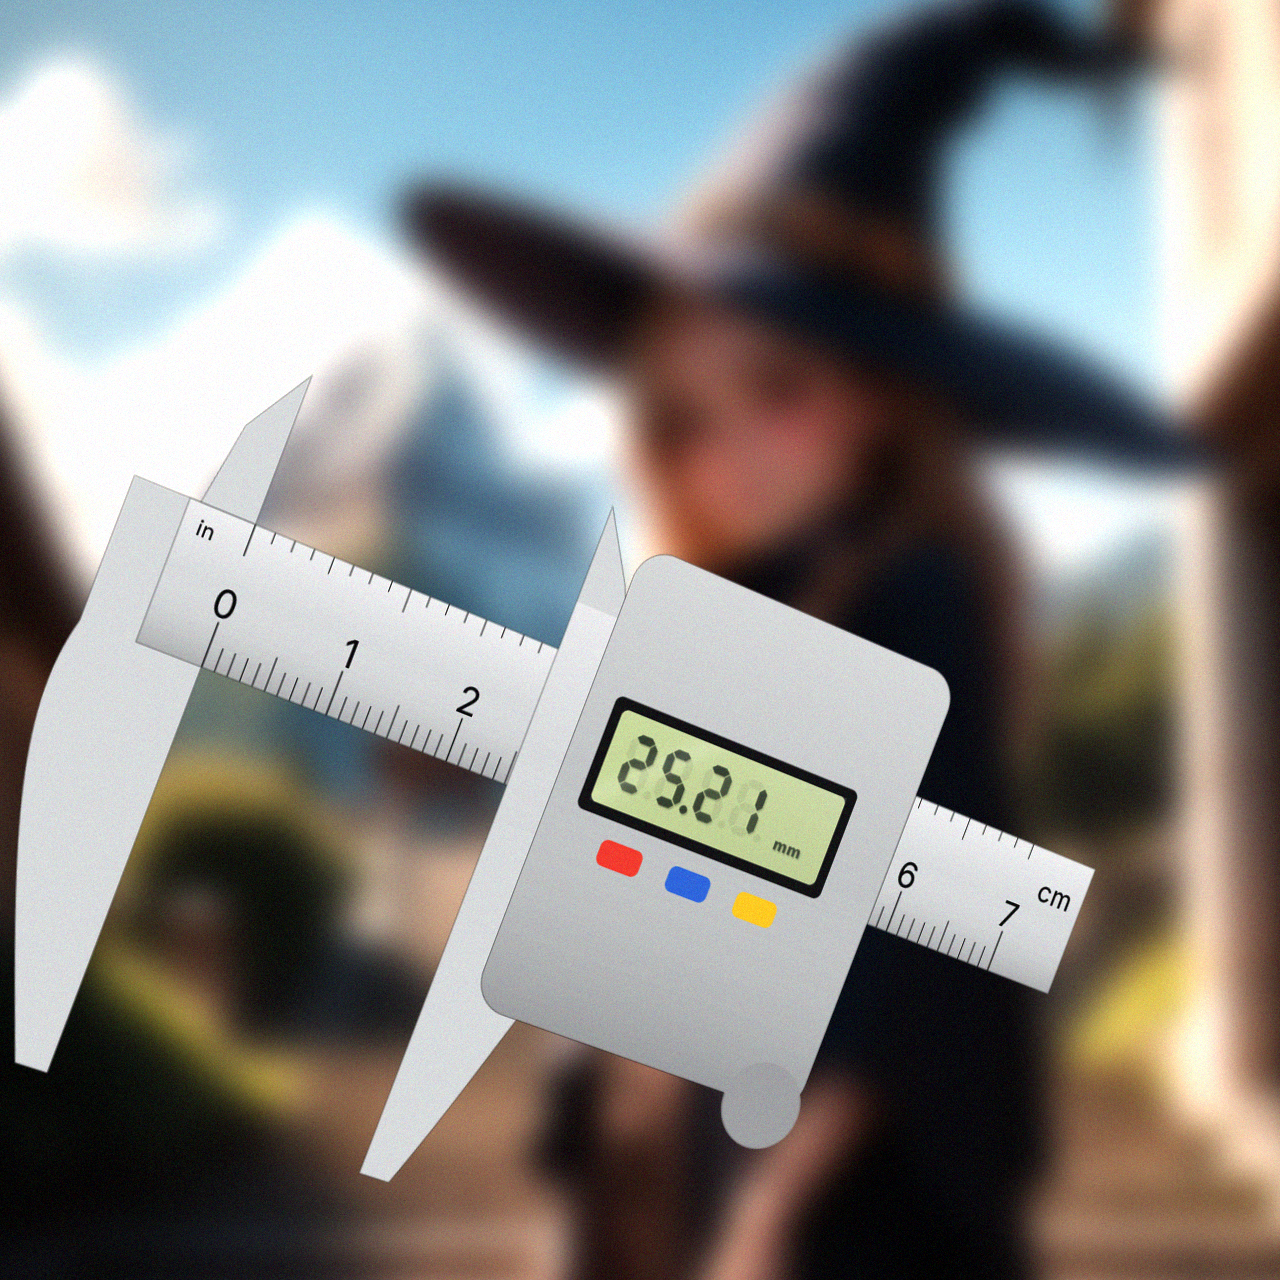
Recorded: 25.21,mm
